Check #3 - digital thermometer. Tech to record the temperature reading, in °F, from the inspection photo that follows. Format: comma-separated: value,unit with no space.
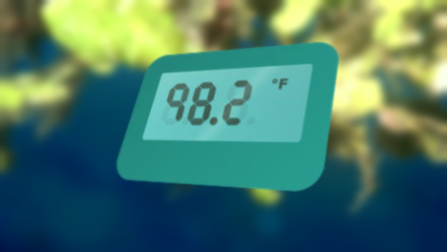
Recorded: 98.2,°F
